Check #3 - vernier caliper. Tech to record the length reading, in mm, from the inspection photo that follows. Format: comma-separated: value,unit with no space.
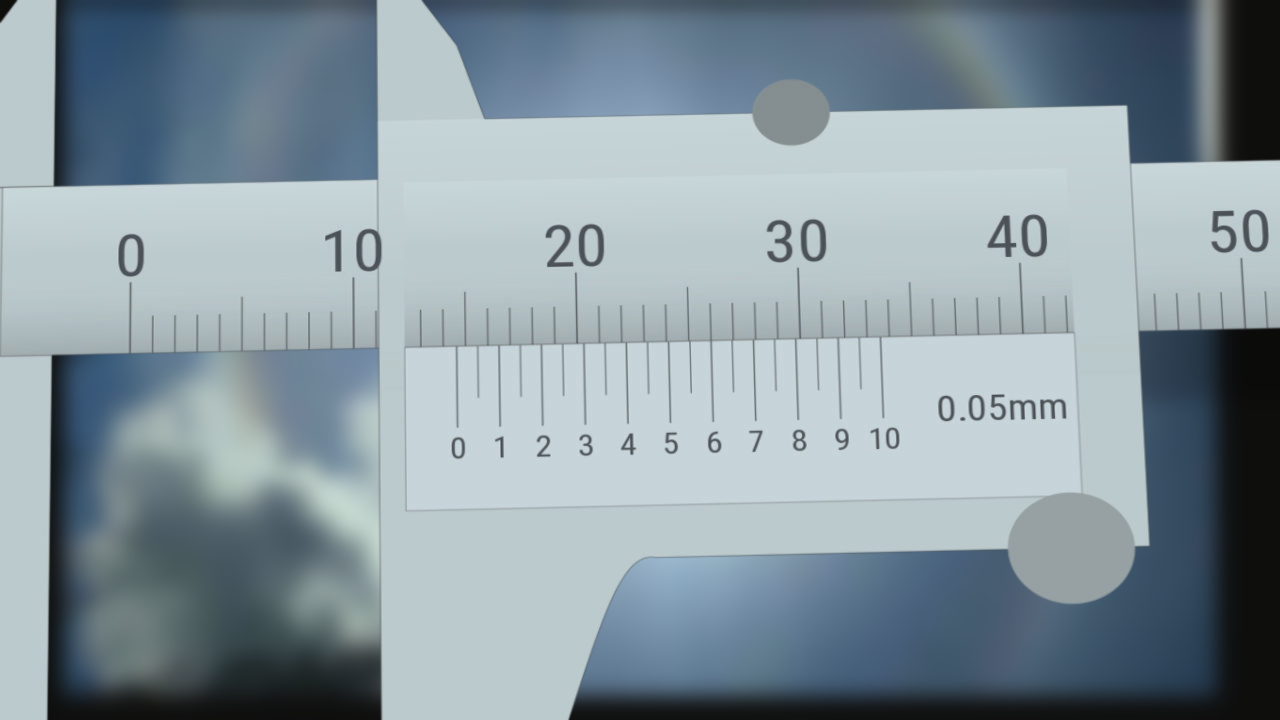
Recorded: 14.6,mm
